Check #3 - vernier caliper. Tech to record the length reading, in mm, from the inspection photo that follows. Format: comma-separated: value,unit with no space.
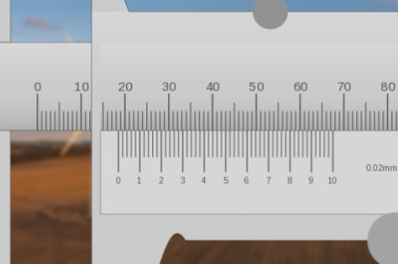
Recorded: 18.5,mm
